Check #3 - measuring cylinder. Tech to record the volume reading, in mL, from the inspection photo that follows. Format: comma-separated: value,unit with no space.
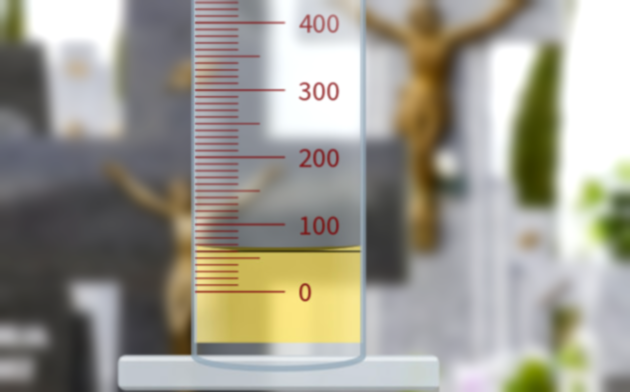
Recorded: 60,mL
